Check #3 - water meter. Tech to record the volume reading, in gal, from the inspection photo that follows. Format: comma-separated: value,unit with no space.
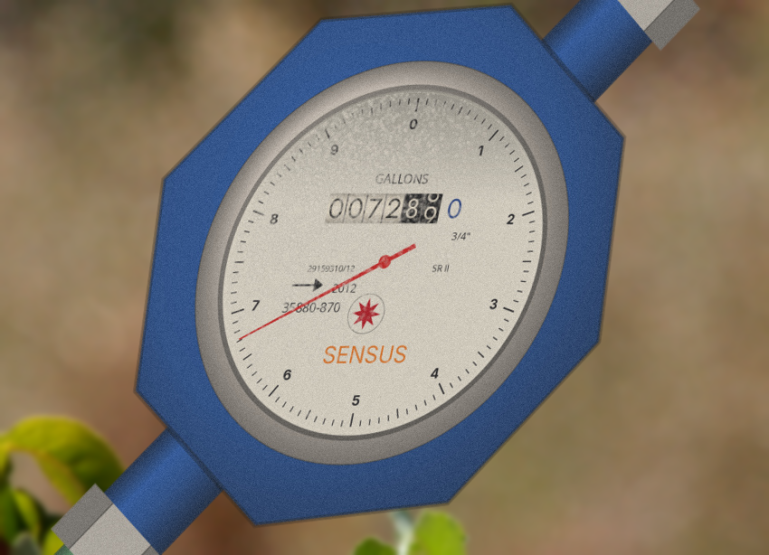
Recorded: 72886.7,gal
